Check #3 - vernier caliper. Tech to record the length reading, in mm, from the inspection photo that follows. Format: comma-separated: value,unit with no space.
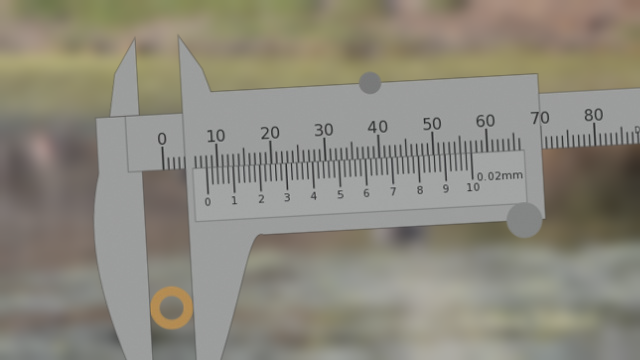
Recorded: 8.0,mm
